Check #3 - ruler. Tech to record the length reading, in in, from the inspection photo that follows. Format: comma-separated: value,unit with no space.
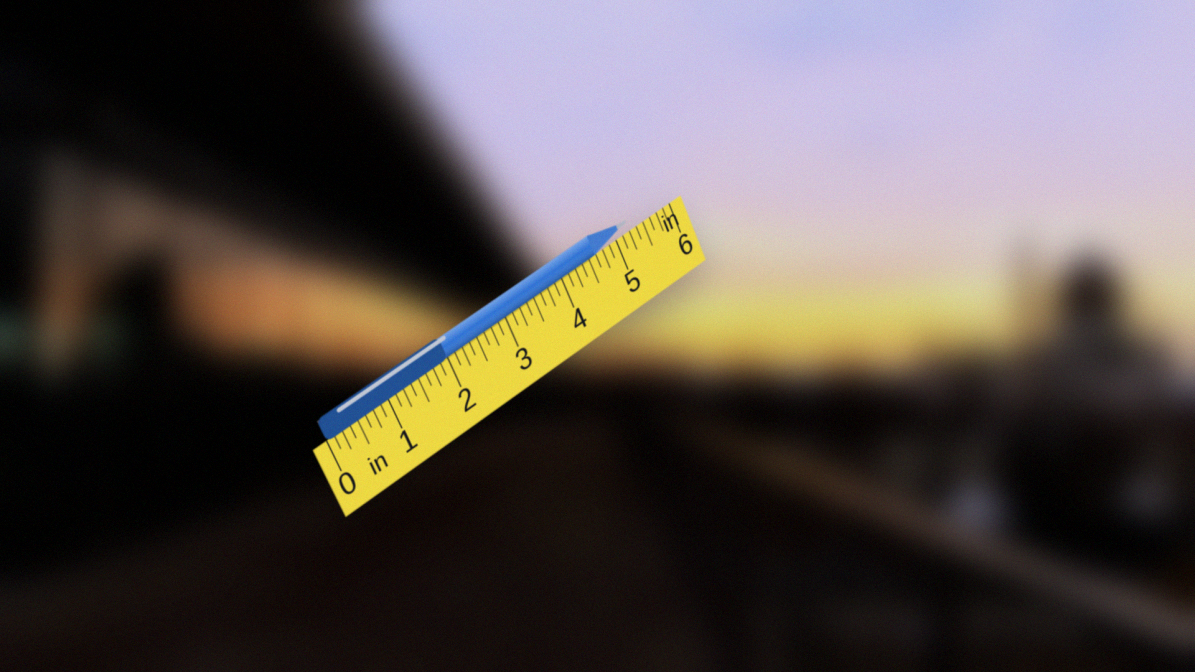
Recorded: 5.25,in
